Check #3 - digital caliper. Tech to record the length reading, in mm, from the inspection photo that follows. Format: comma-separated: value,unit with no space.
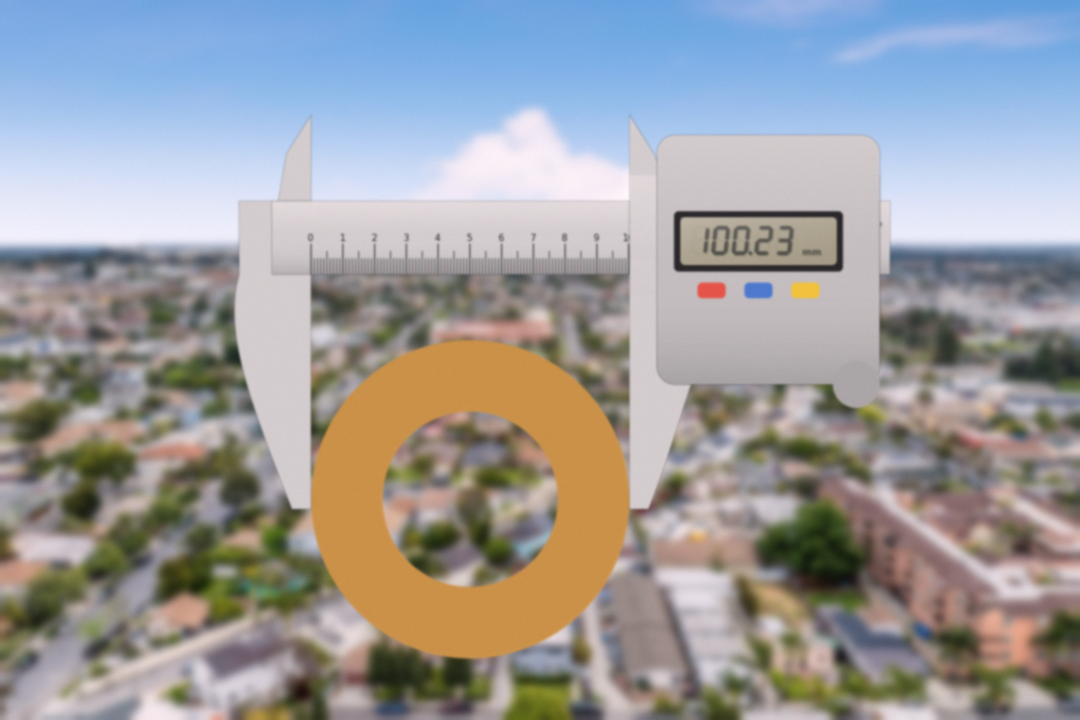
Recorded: 100.23,mm
